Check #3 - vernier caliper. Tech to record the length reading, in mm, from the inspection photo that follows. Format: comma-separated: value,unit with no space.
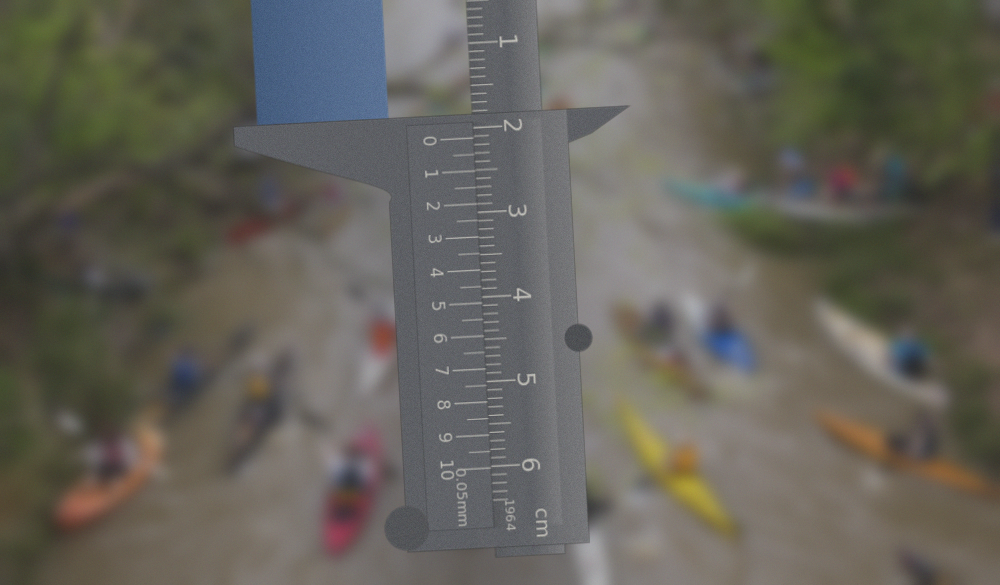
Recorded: 21.2,mm
